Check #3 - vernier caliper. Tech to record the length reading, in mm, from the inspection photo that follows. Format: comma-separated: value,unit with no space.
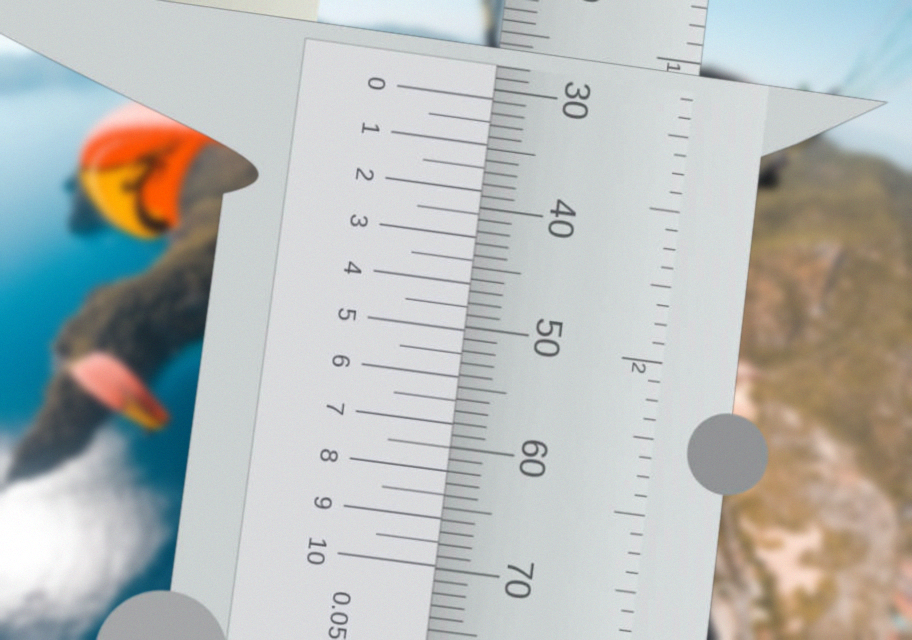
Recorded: 30.8,mm
